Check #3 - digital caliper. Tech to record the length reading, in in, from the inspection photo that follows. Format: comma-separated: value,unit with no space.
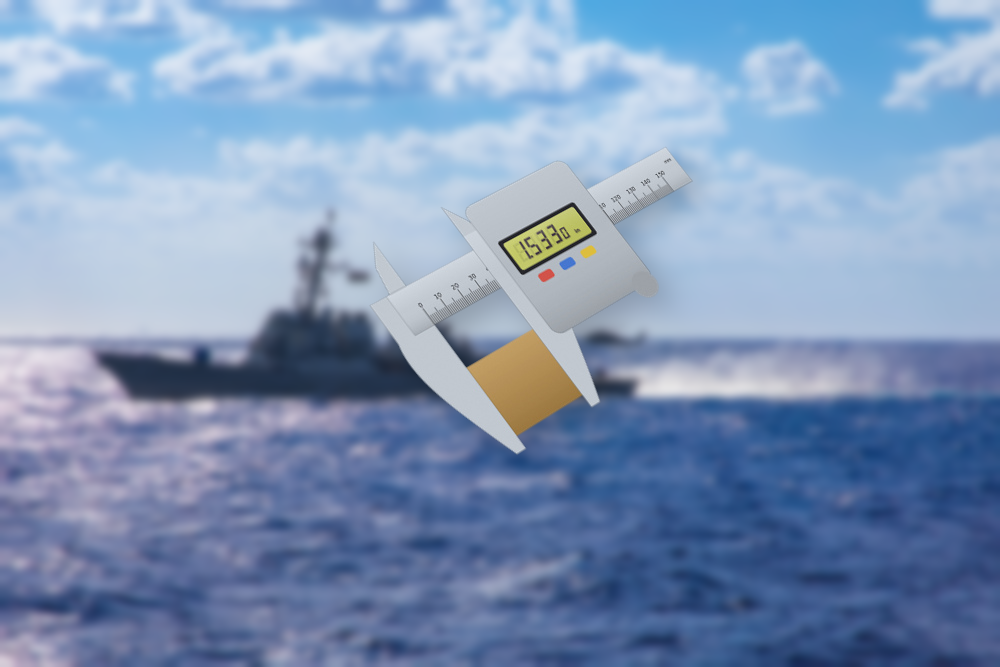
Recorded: 1.5330,in
